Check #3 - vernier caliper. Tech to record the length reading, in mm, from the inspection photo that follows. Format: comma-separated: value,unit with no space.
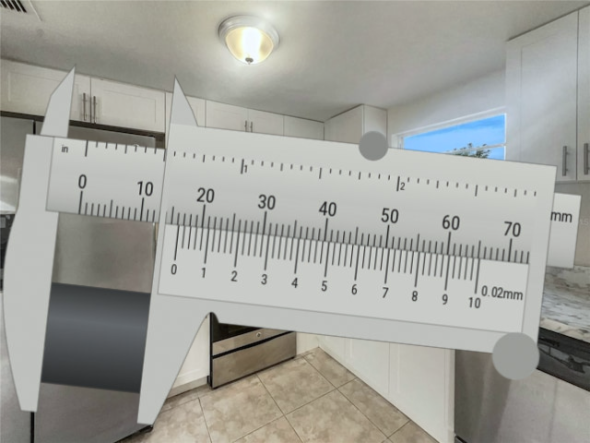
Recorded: 16.2,mm
